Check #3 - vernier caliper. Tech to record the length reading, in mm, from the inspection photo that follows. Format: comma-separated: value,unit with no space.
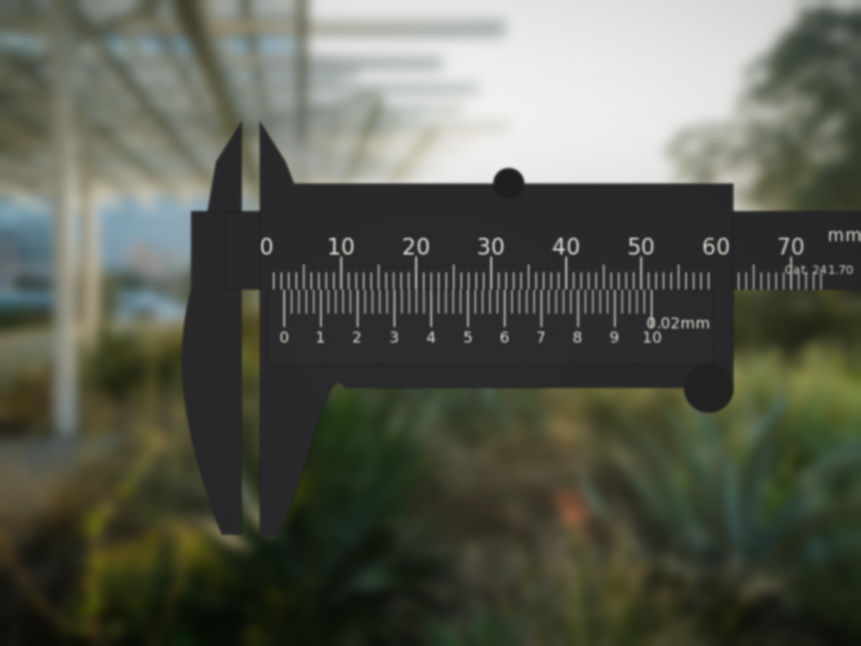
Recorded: 2.4,mm
